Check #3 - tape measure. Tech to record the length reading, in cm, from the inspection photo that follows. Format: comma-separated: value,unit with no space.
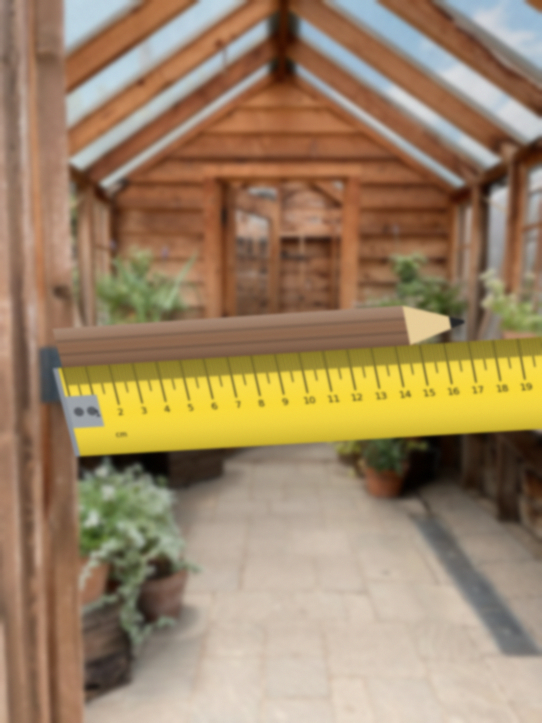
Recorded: 17,cm
